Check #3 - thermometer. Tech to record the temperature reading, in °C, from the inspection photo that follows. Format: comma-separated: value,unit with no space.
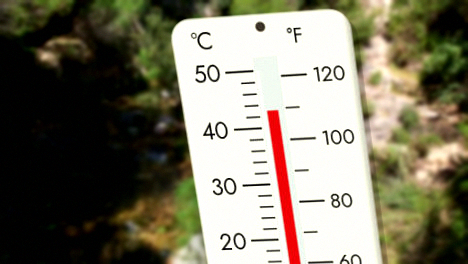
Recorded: 43,°C
